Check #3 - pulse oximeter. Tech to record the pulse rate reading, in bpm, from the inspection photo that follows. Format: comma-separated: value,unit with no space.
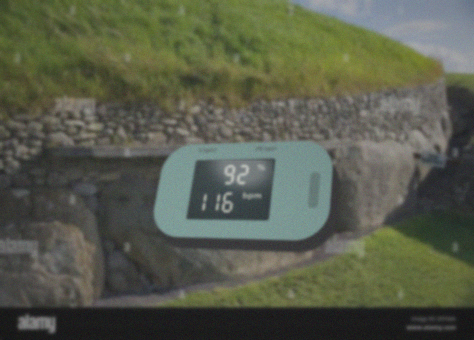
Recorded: 116,bpm
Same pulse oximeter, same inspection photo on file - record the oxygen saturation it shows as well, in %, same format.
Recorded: 92,%
